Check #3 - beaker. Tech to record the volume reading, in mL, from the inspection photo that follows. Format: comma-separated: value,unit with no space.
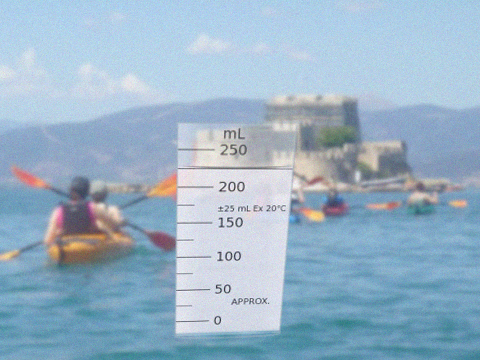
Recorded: 225,mL
